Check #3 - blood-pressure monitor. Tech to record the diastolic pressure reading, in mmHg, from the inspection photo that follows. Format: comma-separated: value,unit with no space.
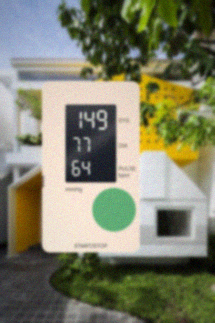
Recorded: 77,mmHg
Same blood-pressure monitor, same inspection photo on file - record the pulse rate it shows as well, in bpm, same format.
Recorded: 64,bpm
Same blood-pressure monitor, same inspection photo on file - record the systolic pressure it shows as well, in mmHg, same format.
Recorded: 149,mmHg
